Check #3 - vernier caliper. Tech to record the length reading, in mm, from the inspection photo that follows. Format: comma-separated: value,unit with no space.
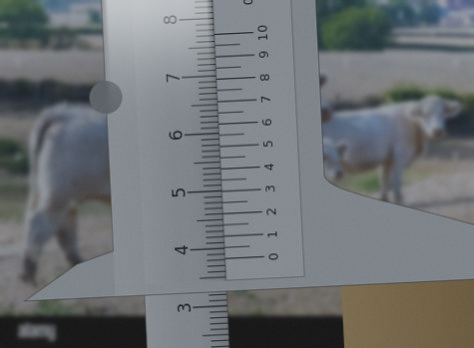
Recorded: 38.2,mm
